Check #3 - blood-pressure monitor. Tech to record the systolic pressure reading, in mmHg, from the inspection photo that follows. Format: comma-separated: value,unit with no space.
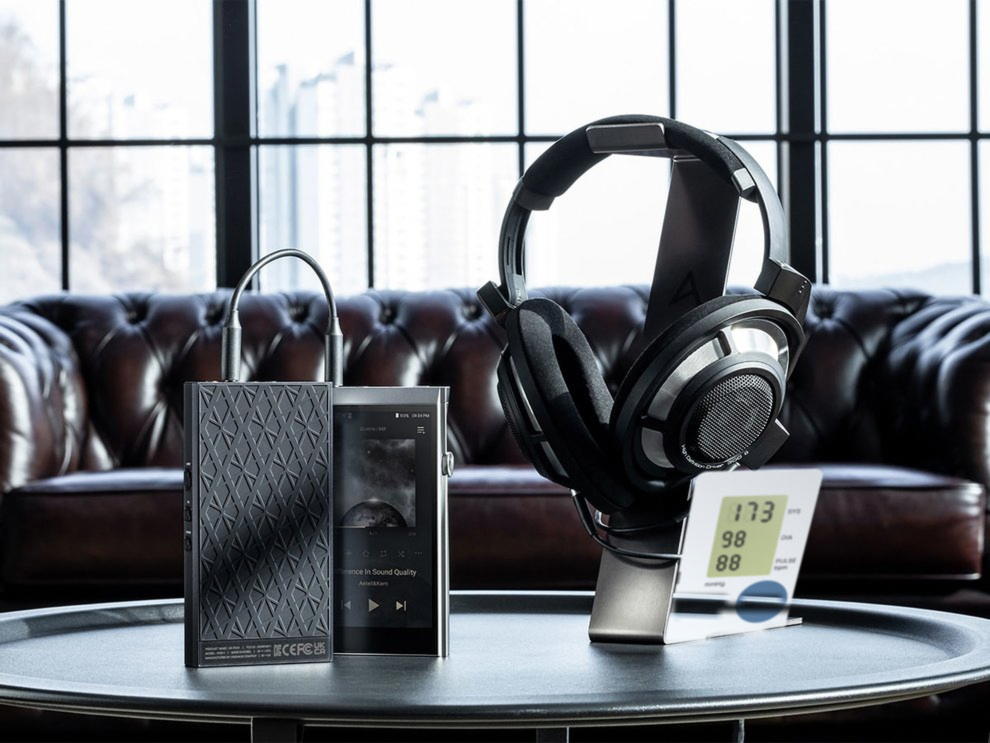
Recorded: 173,mmHg
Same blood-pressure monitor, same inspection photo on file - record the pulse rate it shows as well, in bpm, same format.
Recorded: 88,bpm
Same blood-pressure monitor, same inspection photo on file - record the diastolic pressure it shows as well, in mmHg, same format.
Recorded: 98,mmHg
